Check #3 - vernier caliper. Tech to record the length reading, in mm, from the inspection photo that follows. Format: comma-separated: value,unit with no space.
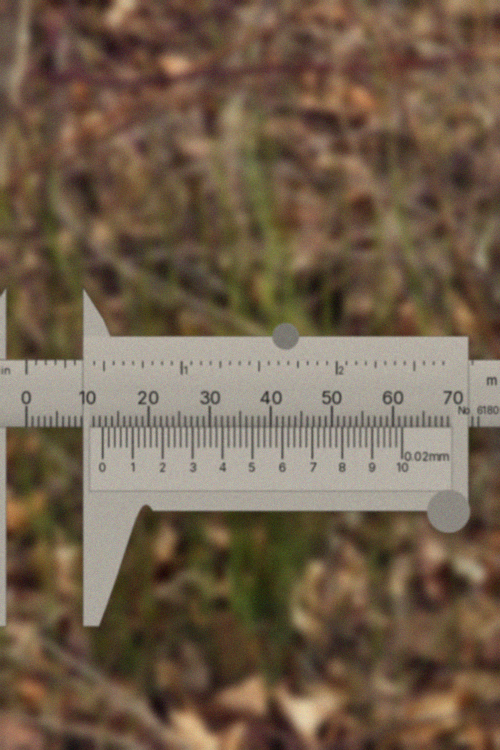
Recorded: 12.5,mm
